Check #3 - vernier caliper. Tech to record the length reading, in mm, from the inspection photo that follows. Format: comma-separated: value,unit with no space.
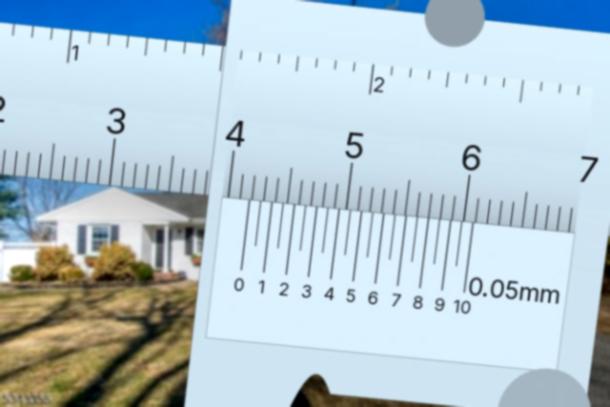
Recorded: 41.8,mm
